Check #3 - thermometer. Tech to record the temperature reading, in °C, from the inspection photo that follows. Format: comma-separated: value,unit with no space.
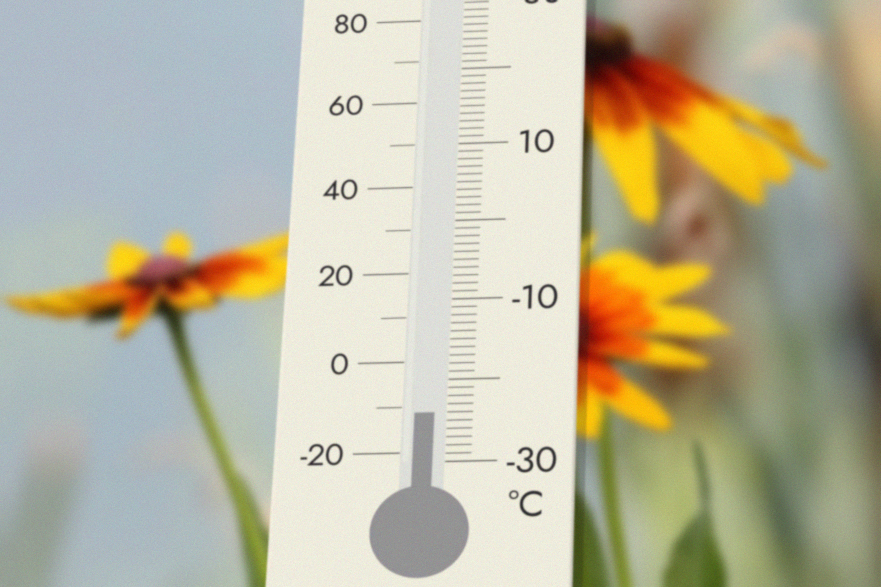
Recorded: -24,°C
